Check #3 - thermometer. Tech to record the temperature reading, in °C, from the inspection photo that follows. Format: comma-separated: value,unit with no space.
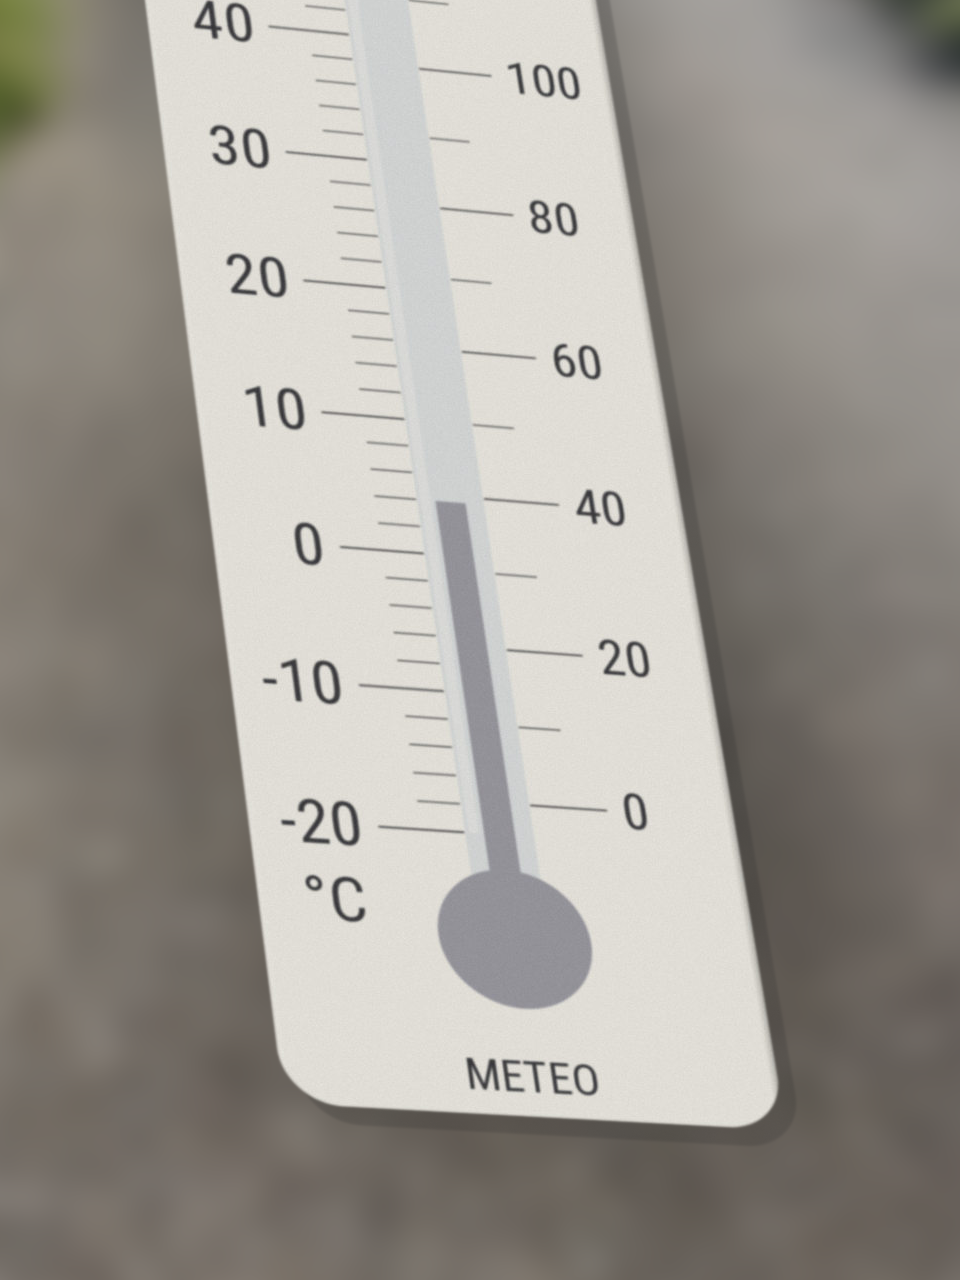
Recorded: 4,°C
